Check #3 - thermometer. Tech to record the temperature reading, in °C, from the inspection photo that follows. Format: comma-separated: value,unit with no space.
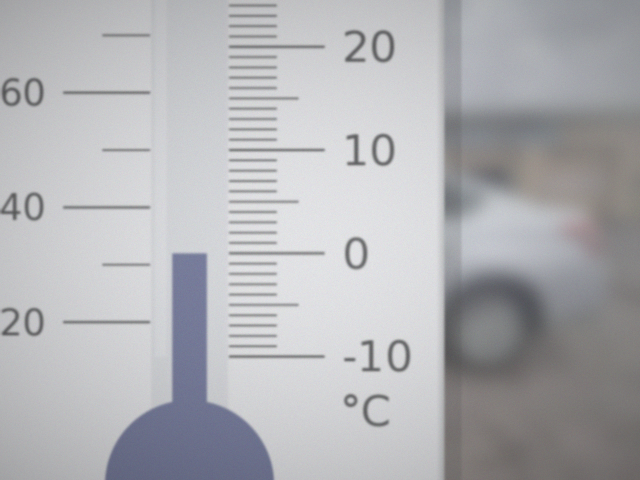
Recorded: 0,°C
